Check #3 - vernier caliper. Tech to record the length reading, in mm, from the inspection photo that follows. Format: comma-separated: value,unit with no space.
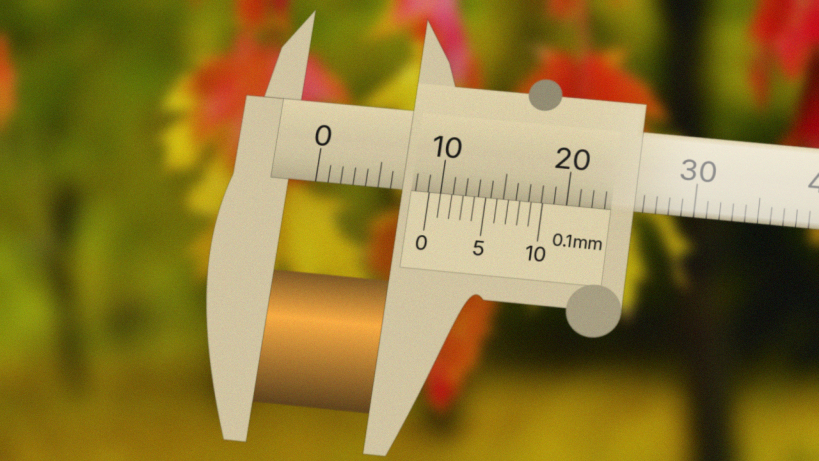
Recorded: 9.1,mm
